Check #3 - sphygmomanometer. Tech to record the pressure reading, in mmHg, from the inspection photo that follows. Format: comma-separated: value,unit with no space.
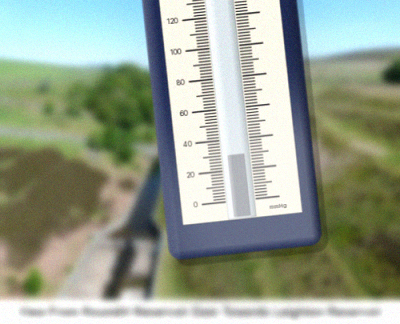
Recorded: 30,mmHg
